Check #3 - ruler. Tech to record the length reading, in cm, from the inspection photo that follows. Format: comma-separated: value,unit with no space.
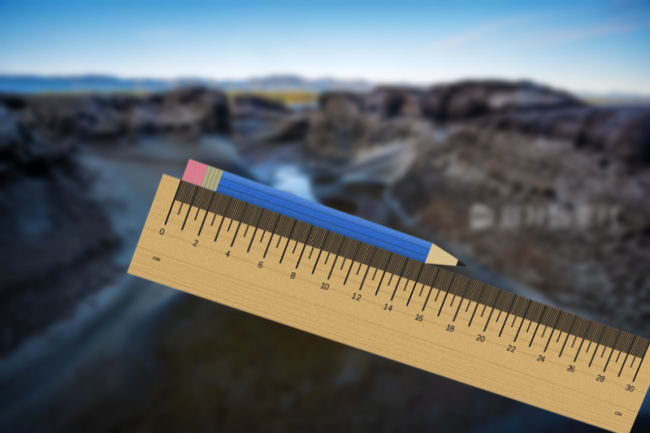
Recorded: 17.5,cm
